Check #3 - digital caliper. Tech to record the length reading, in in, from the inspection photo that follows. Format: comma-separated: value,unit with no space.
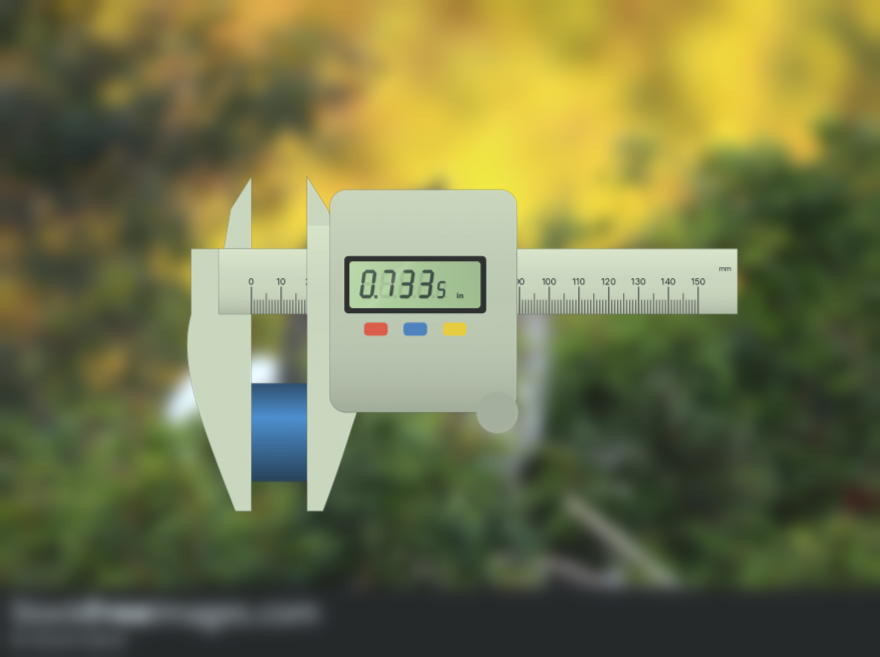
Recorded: 0.7335,in
